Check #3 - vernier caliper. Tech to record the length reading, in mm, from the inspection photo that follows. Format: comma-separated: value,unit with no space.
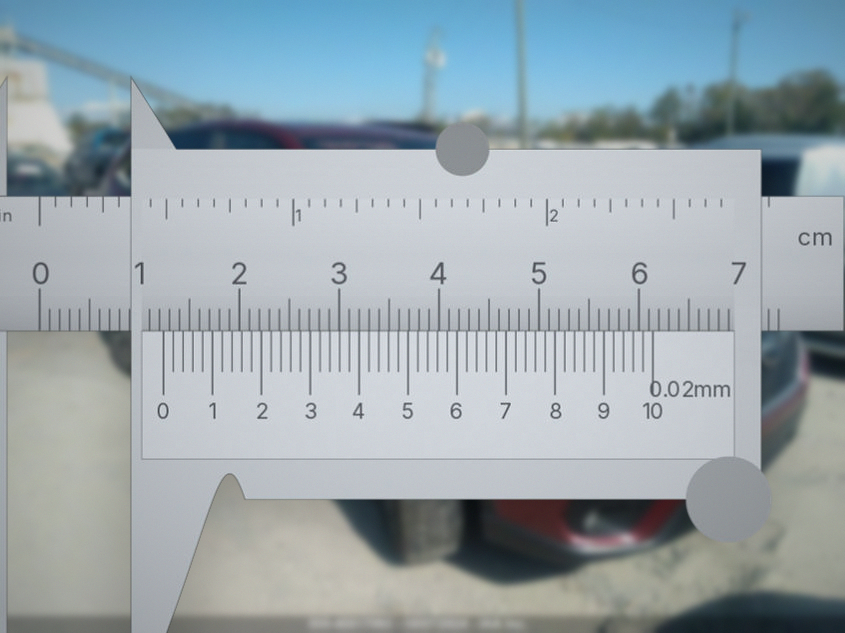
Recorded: 12.4,mm
